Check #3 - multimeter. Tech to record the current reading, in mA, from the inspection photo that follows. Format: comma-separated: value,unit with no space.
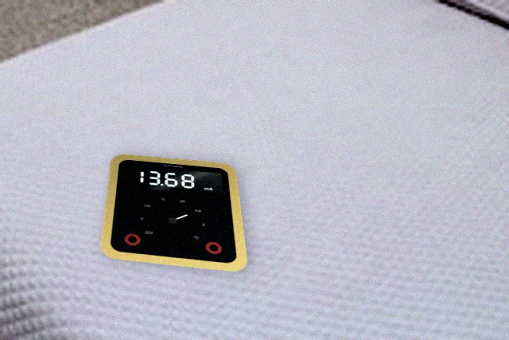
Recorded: 13.68,mA
